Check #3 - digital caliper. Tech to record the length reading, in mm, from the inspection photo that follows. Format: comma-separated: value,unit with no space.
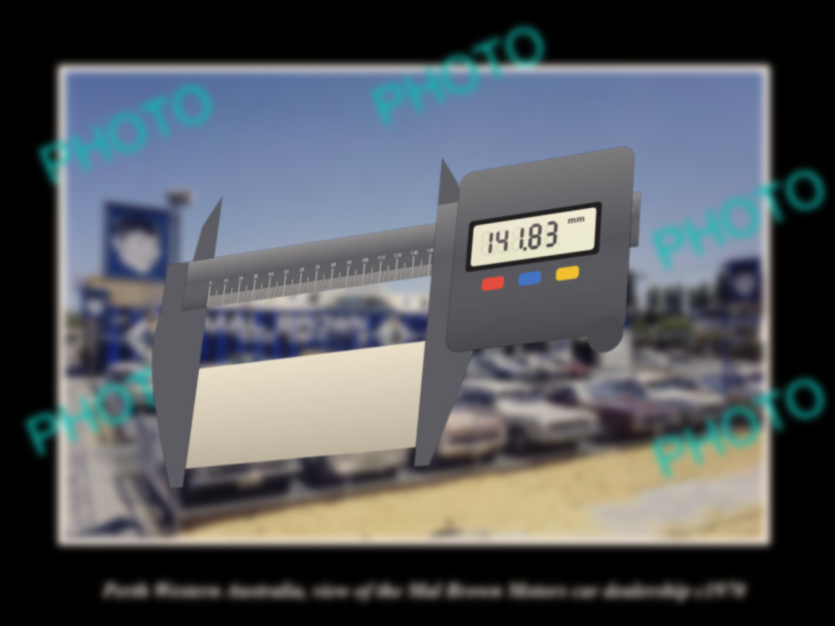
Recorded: 141.83,mm
